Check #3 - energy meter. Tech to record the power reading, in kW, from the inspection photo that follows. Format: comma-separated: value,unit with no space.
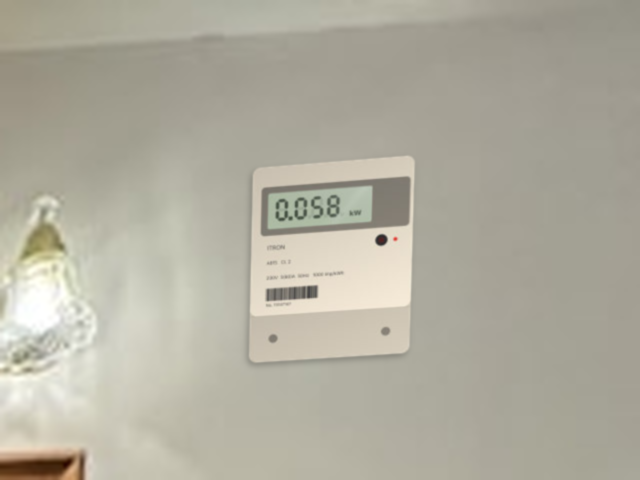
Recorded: 0.058,kW
